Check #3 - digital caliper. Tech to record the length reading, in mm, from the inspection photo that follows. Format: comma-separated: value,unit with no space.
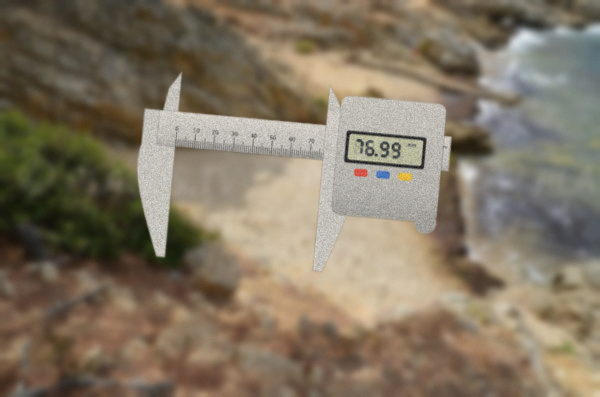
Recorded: 76.99,mm
